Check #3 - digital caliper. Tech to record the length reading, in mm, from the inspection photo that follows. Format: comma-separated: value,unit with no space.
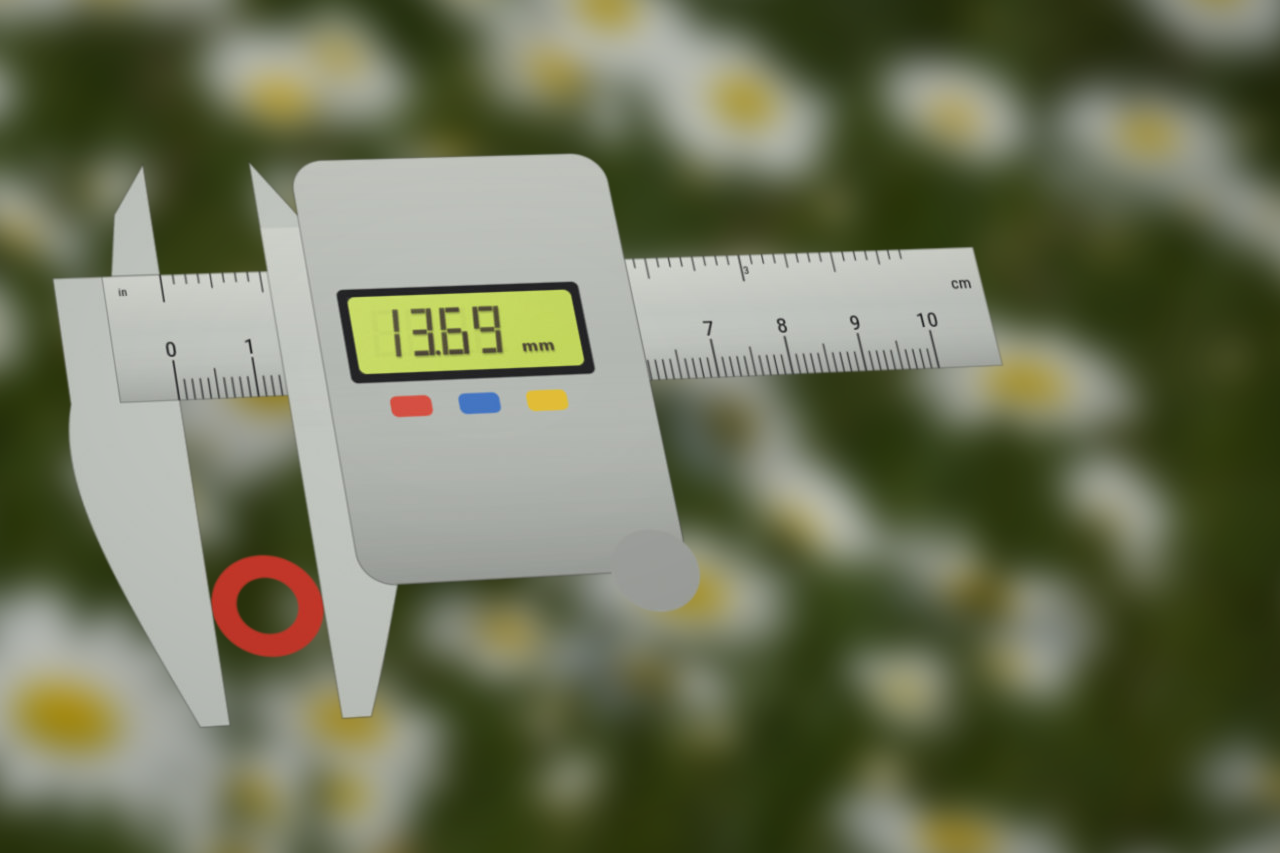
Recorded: 13.69,mm
